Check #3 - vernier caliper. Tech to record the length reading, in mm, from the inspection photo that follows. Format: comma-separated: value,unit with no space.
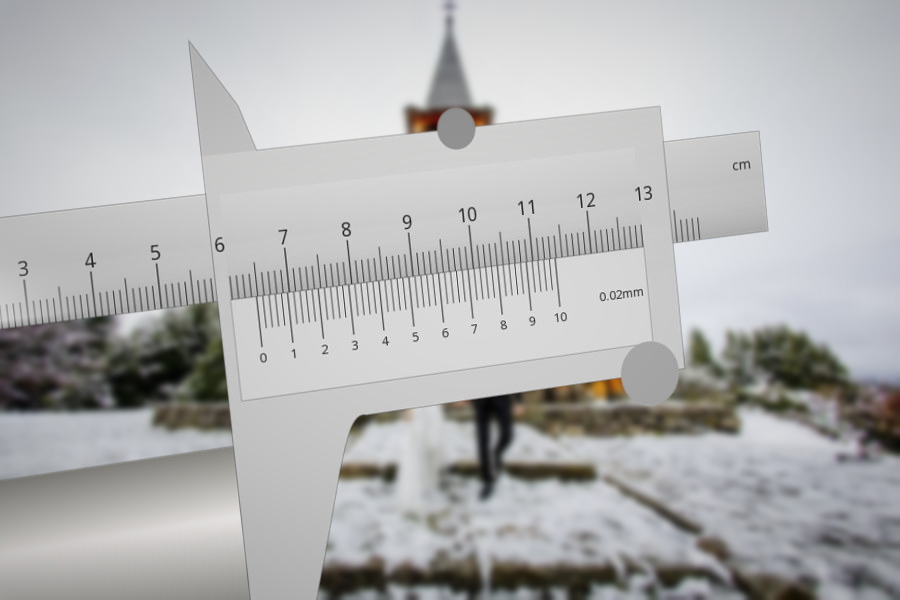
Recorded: 64.8,mm
